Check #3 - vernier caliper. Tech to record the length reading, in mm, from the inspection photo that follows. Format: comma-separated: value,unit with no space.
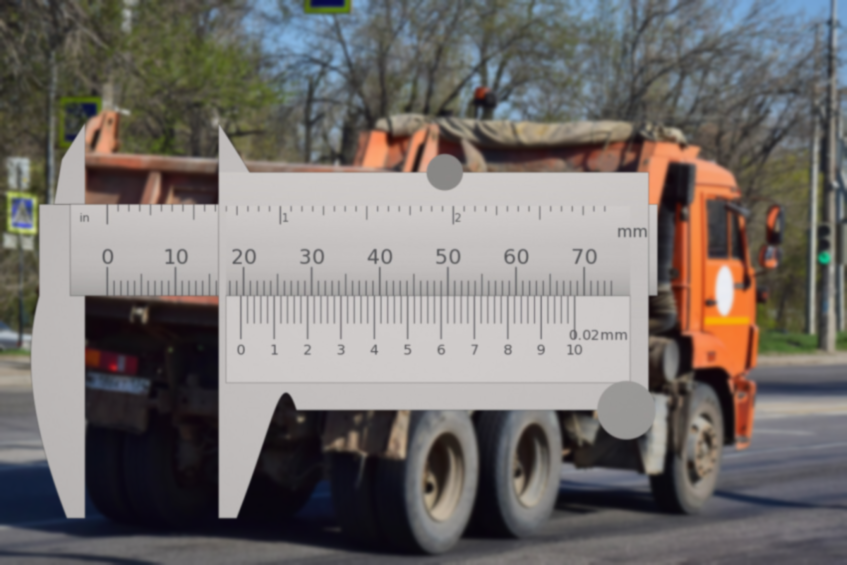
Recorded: 19.6,mm
